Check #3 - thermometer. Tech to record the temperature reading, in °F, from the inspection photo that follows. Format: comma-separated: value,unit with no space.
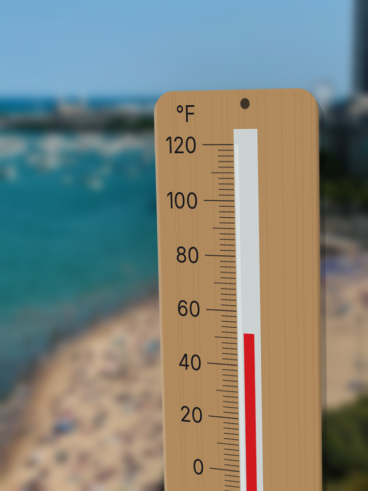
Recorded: 52,°F
